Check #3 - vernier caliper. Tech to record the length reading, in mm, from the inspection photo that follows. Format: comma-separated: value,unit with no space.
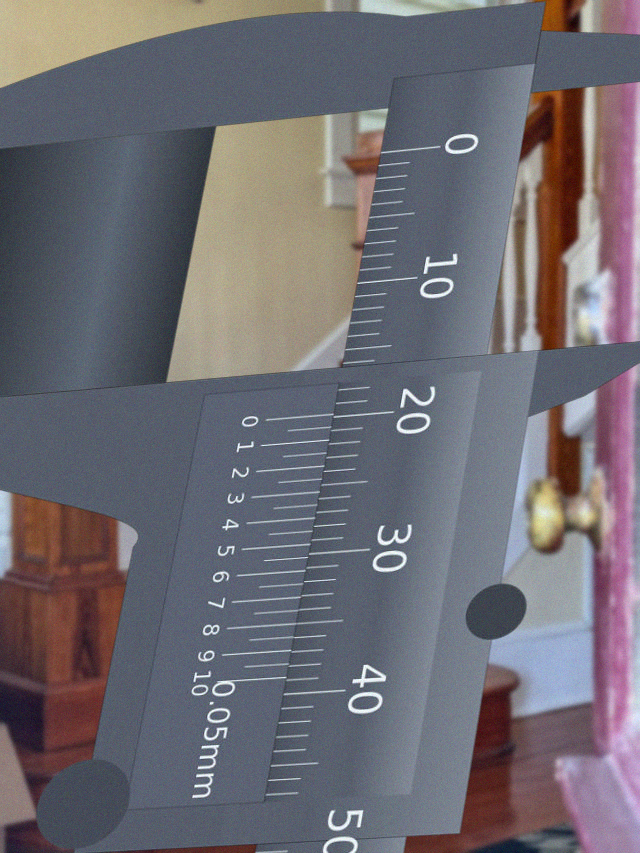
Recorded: 19.8,mm
